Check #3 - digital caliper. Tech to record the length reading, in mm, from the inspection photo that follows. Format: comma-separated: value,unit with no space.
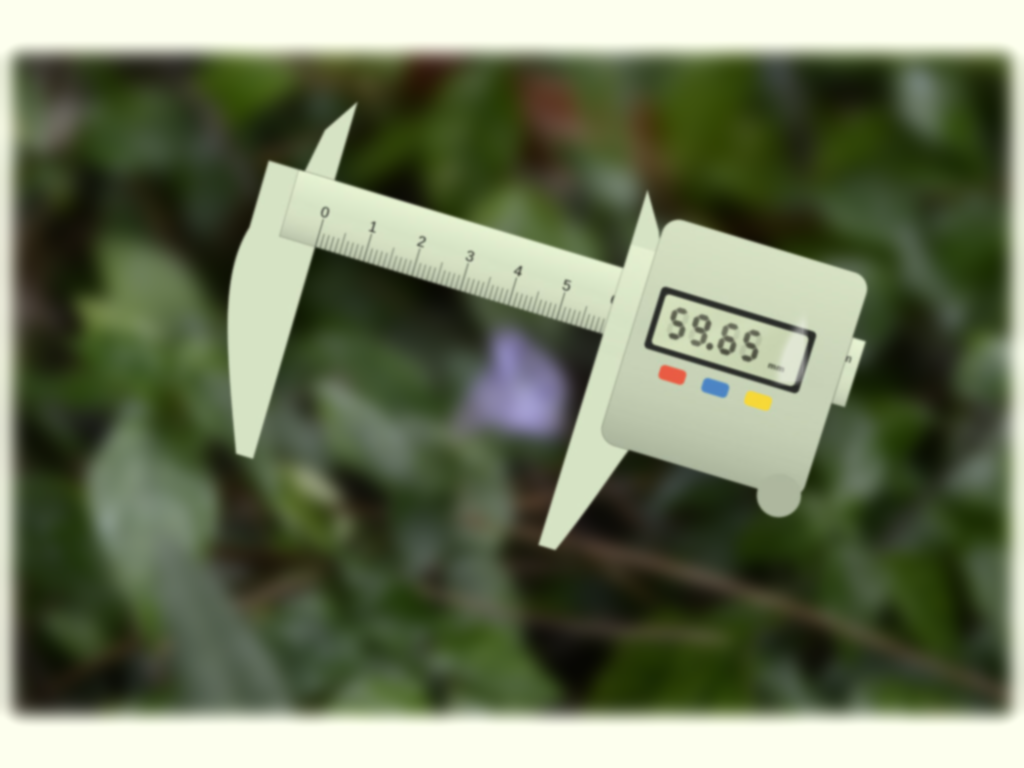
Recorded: 59.65,mm
